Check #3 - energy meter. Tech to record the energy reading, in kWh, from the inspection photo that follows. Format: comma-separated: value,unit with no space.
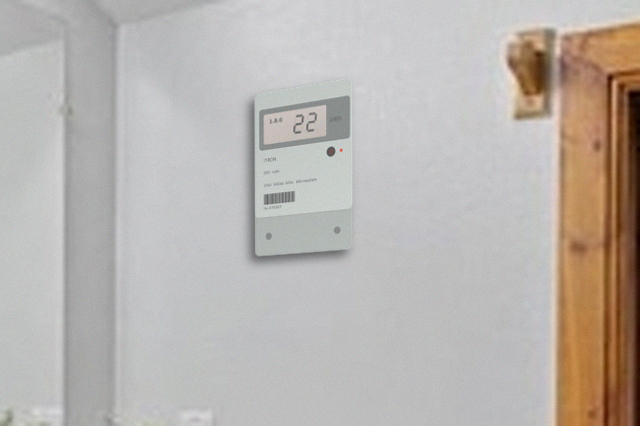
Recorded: 22,kWh
